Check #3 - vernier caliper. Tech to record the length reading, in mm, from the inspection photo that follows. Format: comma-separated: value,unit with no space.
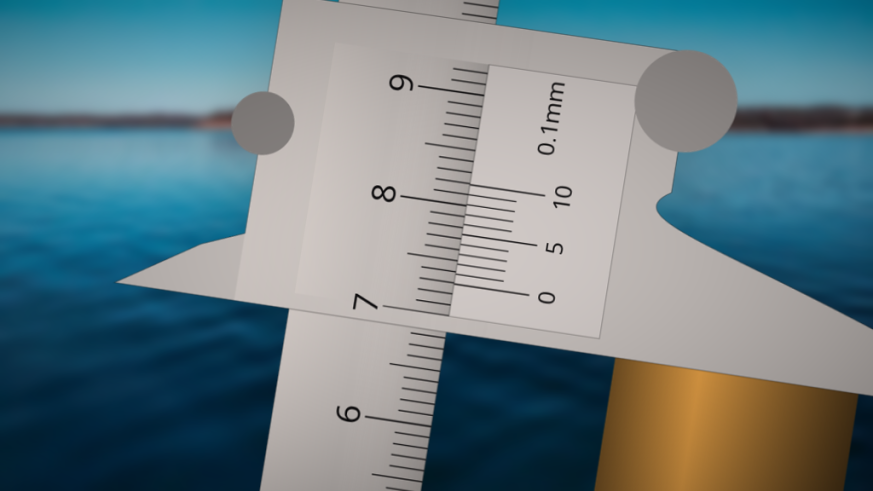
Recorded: 72.9,mm
